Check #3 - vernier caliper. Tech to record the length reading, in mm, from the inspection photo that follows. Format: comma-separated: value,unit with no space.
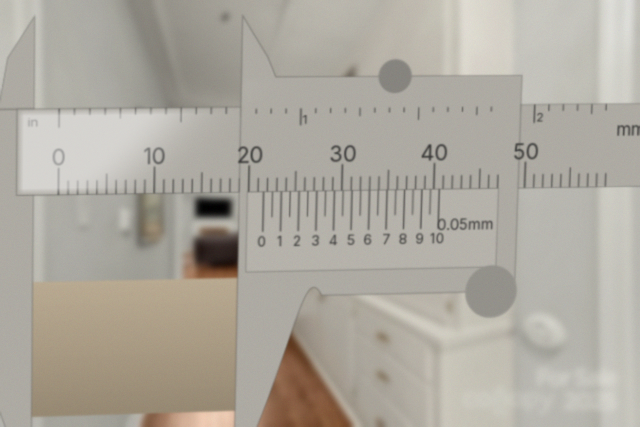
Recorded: 21.6,mm
